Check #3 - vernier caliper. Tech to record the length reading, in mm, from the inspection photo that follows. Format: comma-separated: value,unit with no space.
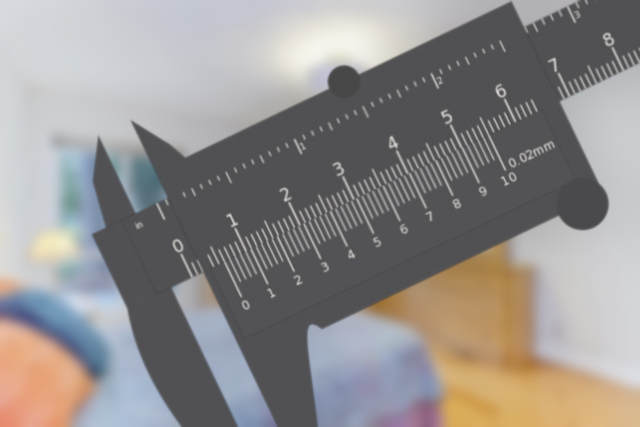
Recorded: 6.0,mm
